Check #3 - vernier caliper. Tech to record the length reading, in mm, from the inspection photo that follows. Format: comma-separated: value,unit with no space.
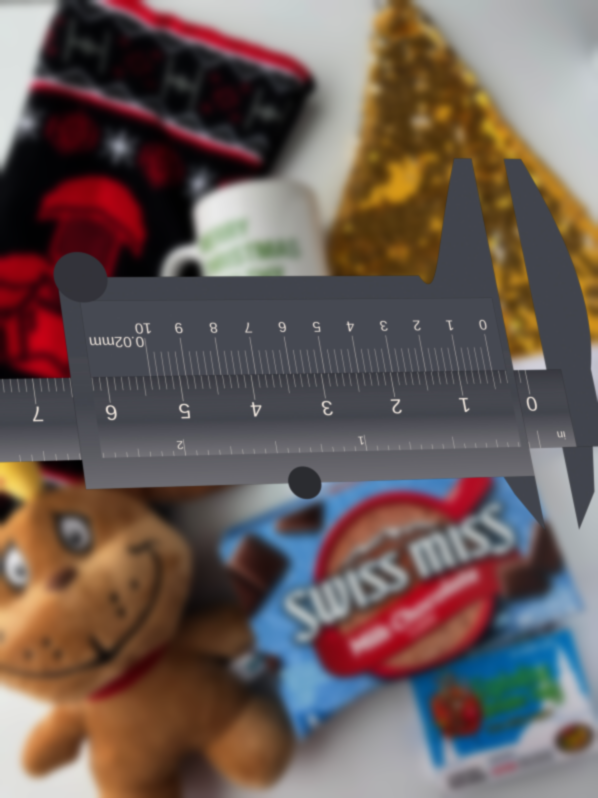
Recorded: 5.0,mm
